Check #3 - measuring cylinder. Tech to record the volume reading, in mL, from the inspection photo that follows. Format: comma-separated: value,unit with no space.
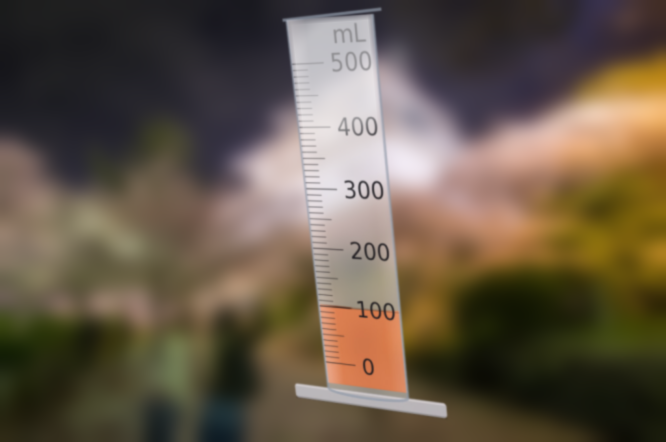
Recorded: 100,mL
